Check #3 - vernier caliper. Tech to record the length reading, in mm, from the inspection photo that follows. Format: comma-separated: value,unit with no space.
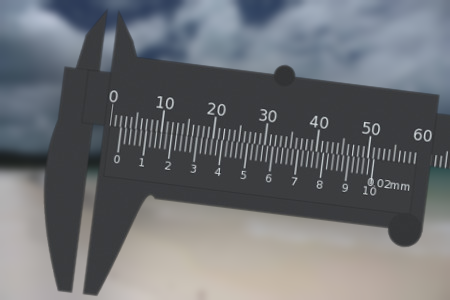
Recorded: 2.2,mm
